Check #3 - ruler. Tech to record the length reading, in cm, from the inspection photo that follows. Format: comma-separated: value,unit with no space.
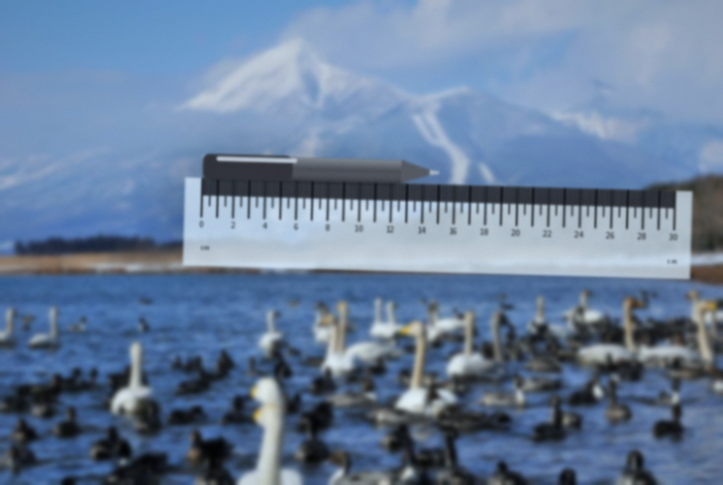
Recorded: 15,cm
